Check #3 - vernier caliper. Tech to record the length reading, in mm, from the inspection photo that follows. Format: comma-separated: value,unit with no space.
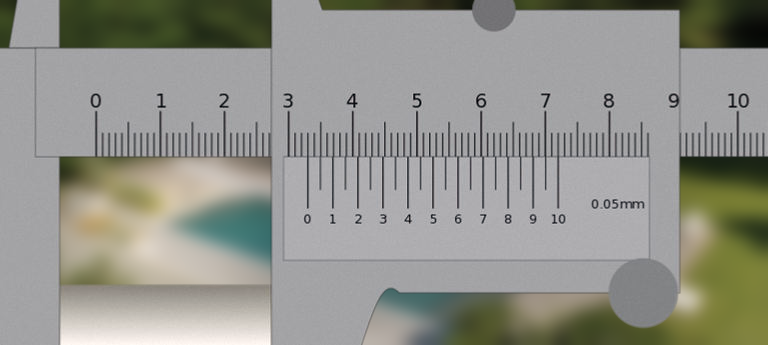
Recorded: 33.0,mm
